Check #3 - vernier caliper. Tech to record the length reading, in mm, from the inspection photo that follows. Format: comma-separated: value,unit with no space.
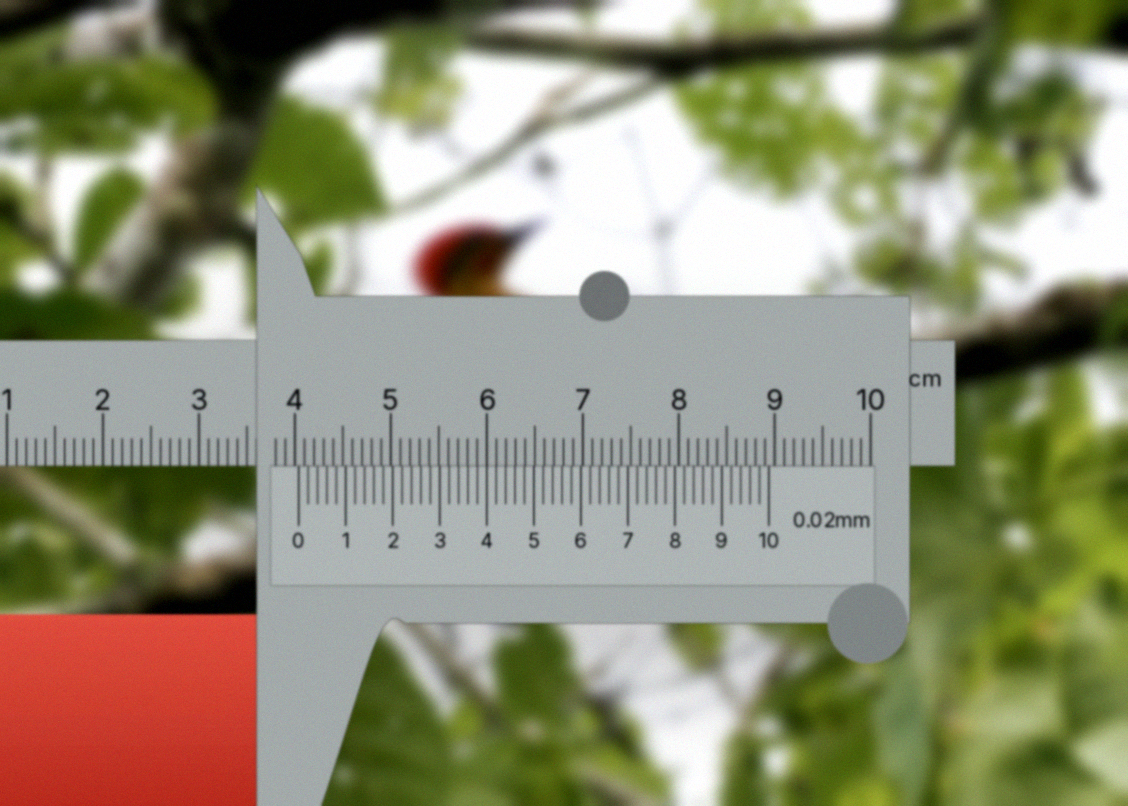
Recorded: 40.4,mm
